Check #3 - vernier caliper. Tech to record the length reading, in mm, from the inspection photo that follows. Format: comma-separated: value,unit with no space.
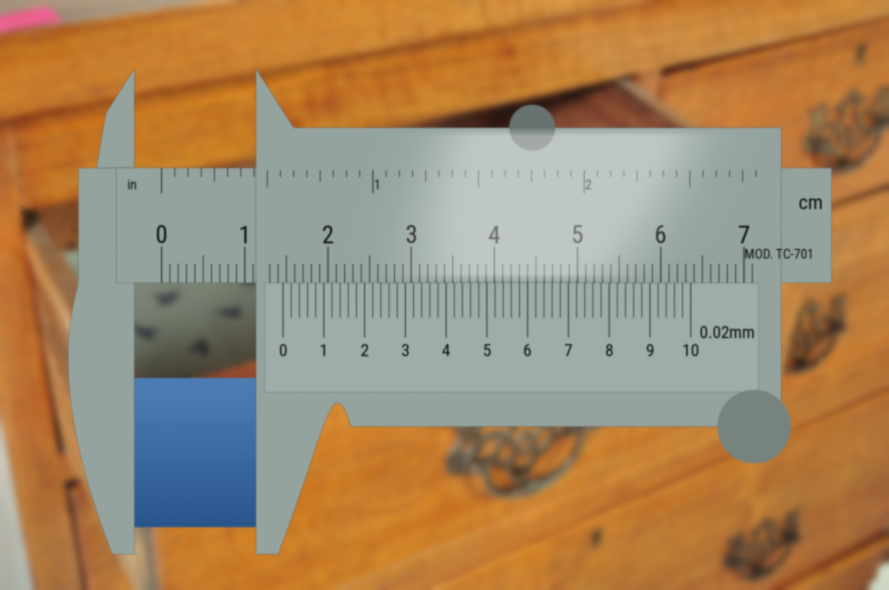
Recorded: 14.6,mm
